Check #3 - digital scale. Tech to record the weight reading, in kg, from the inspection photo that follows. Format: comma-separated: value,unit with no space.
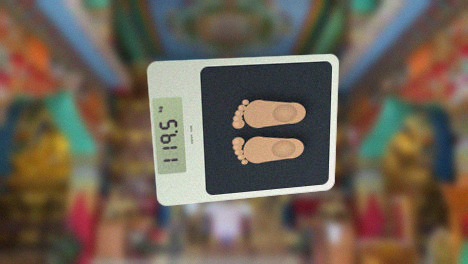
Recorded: 119.5,kg
